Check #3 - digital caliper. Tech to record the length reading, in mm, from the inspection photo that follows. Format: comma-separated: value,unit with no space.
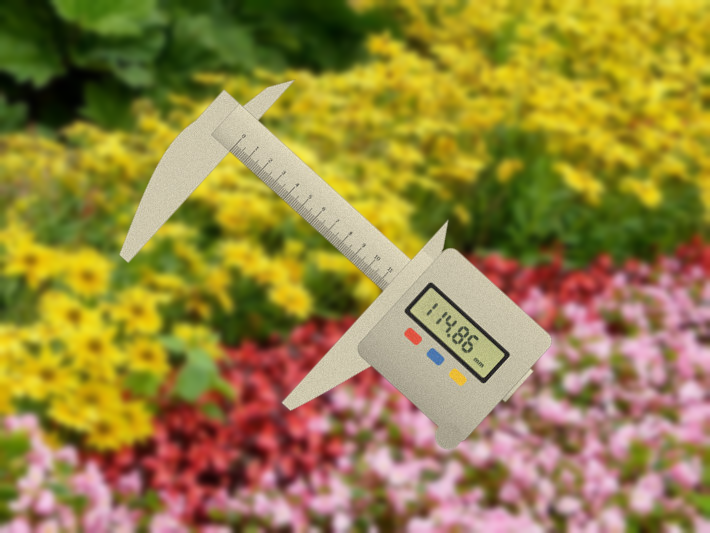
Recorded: 114.86,mm
